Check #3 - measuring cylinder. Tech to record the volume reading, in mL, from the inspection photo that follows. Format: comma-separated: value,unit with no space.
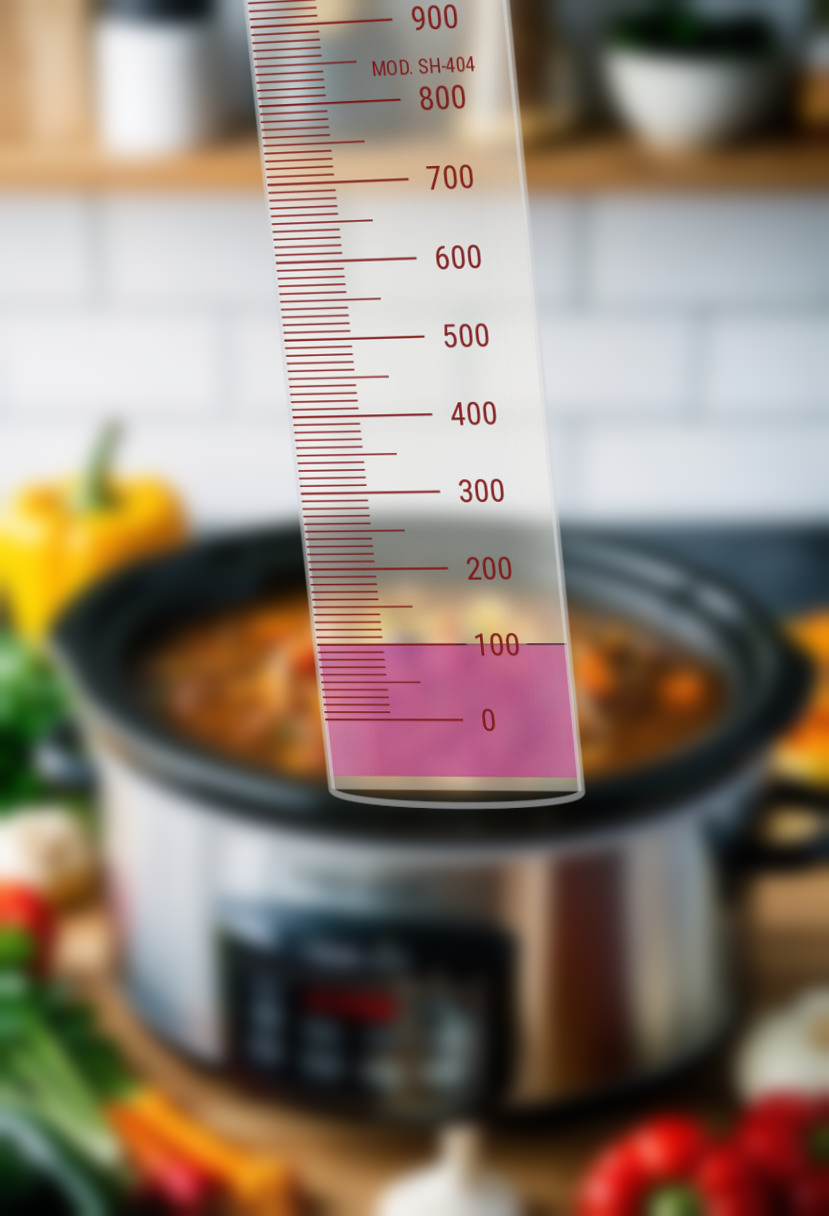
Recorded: 100,mL
